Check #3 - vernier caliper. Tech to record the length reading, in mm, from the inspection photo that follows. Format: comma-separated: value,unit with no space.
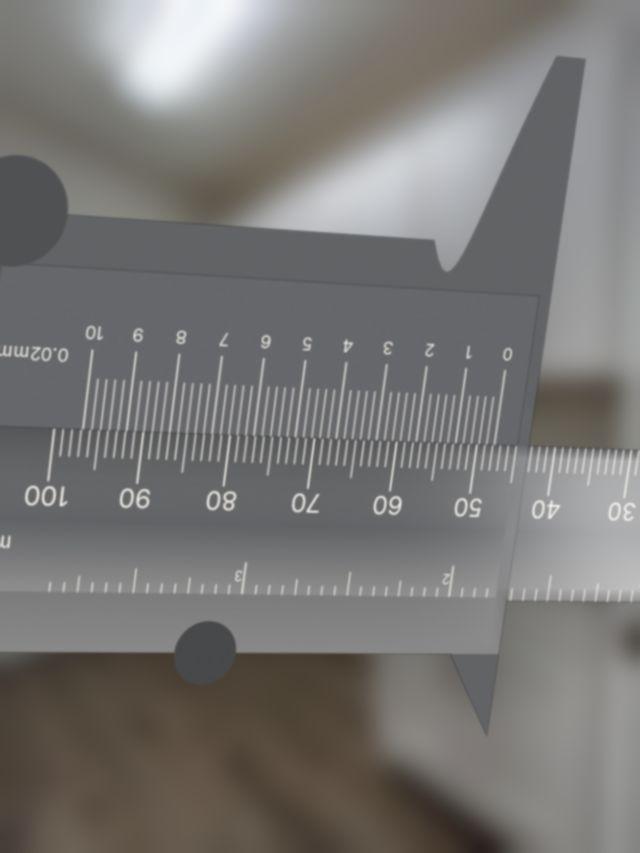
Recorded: 47.8,mm
